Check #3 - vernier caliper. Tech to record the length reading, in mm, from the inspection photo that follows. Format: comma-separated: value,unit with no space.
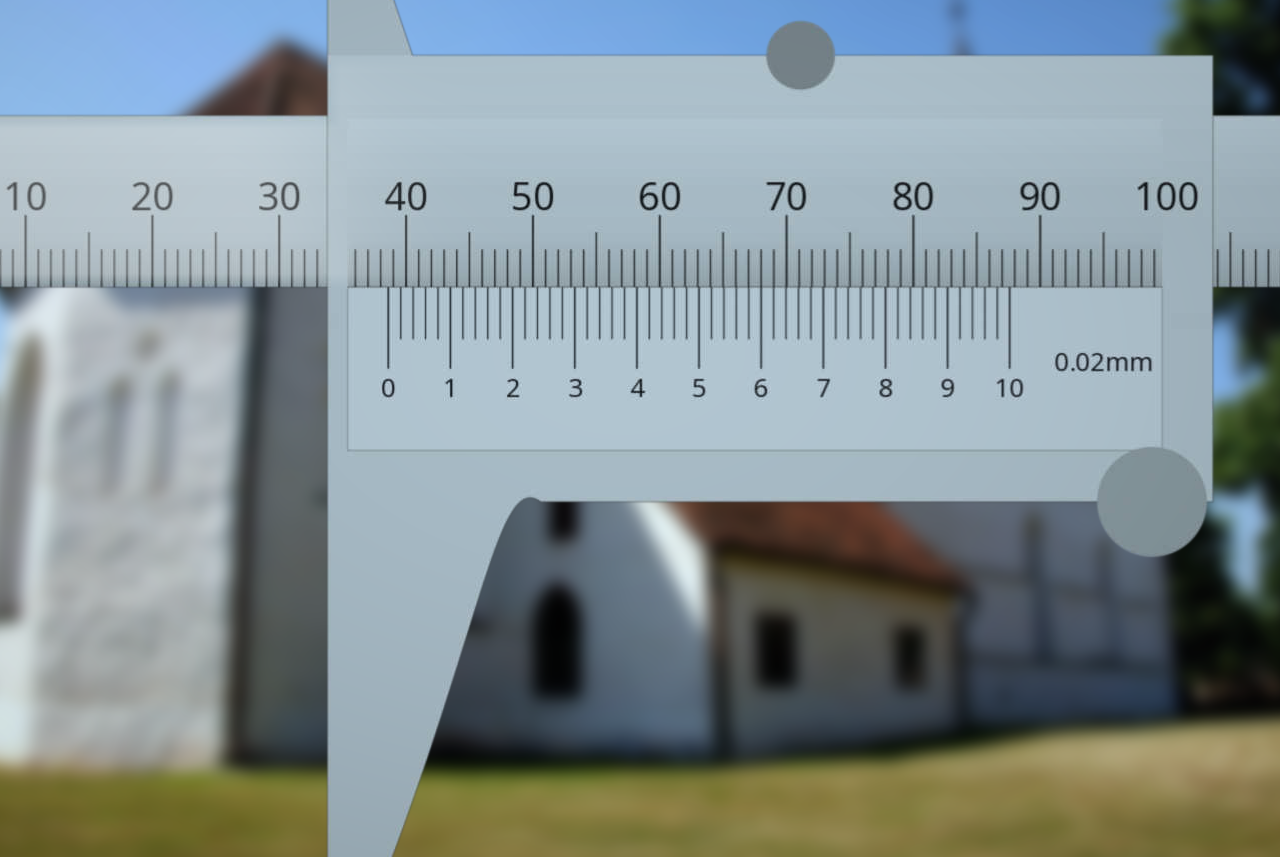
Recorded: 38.6,mm
